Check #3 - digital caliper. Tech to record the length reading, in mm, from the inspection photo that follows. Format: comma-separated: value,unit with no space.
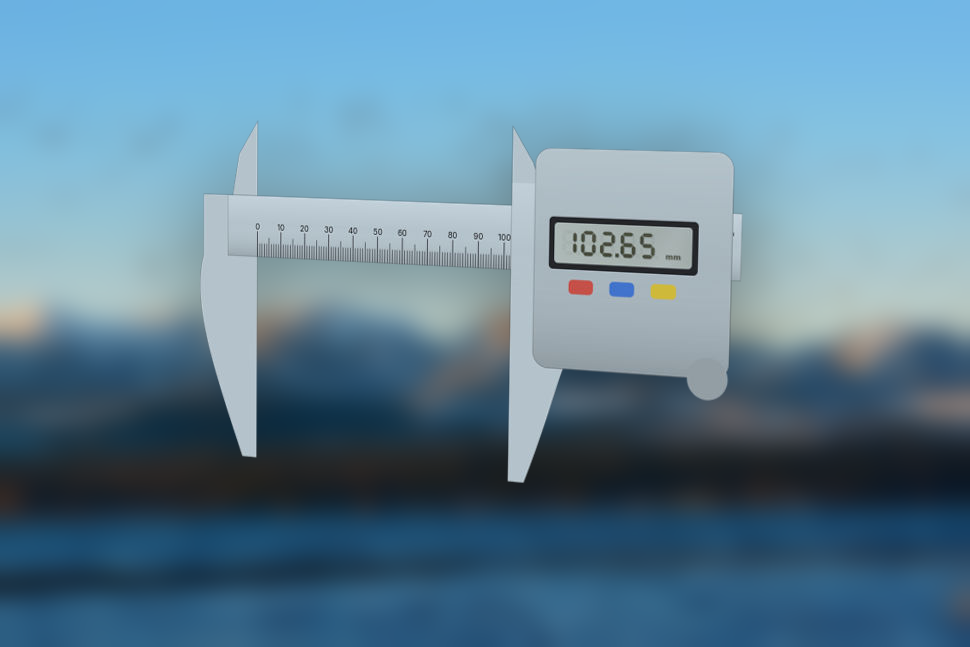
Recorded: 102.65,mm
